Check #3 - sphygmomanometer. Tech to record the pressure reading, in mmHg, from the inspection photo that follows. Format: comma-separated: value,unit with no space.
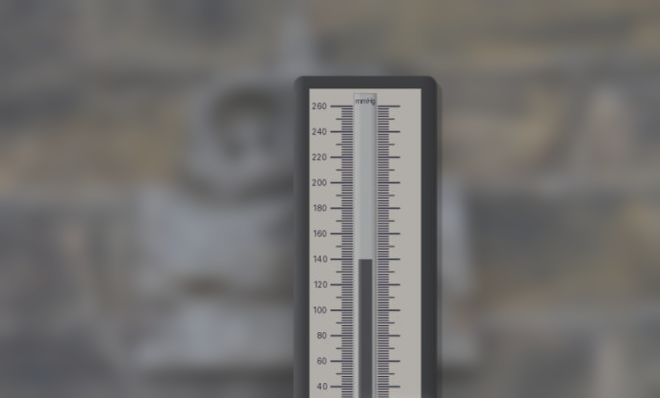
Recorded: 140,mmHg
